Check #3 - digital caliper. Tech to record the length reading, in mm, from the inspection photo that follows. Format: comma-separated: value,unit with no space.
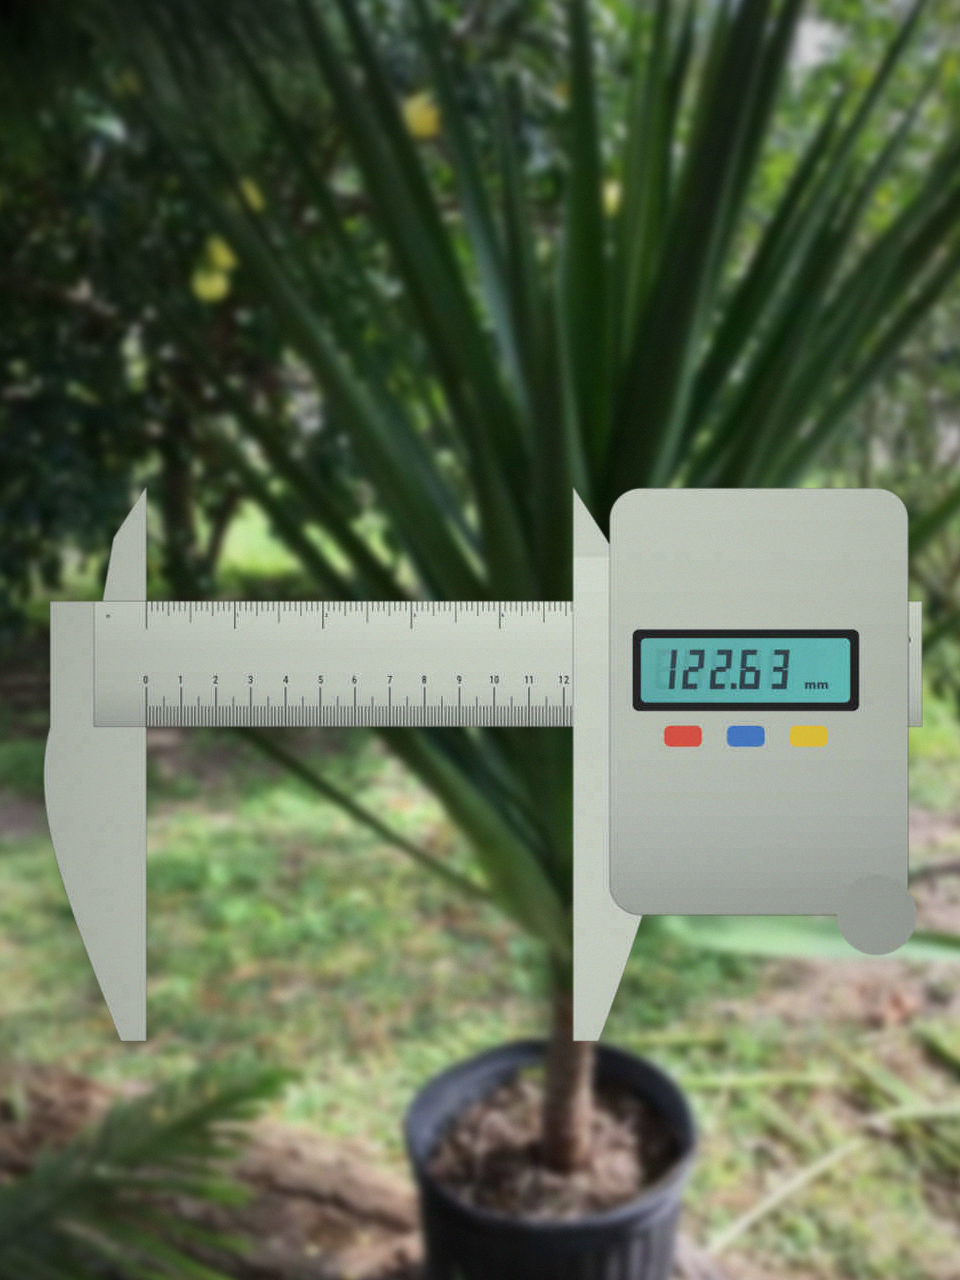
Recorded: 122.63,mm
